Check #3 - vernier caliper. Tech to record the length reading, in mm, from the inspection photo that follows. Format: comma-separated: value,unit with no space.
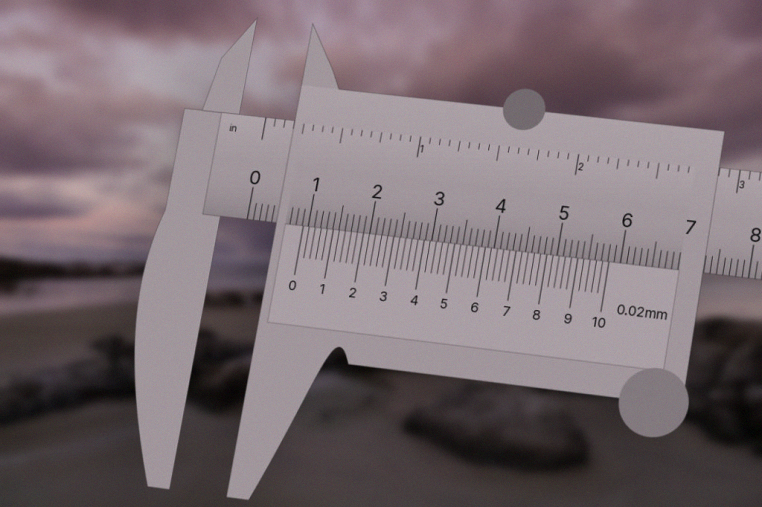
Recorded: 9.2,mm
